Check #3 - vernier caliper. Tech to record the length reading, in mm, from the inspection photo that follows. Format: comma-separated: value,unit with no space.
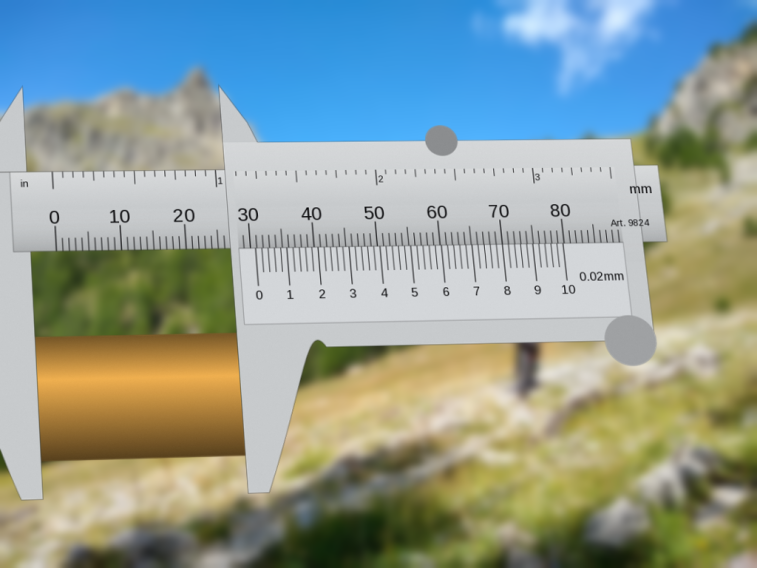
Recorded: 30.8,mm
